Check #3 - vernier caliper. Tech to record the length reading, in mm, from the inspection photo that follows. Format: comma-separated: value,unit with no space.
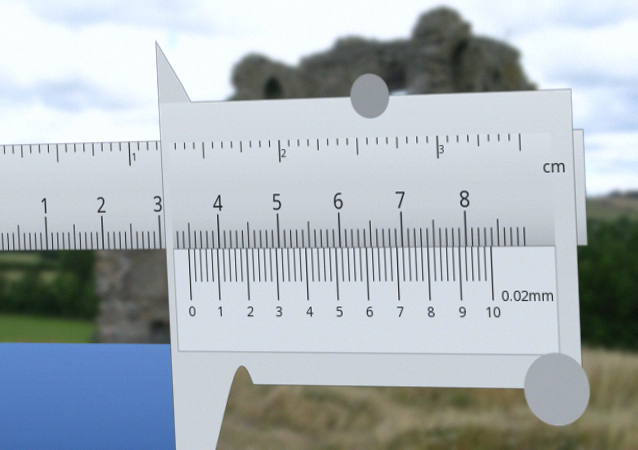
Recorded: 34.8,mm
